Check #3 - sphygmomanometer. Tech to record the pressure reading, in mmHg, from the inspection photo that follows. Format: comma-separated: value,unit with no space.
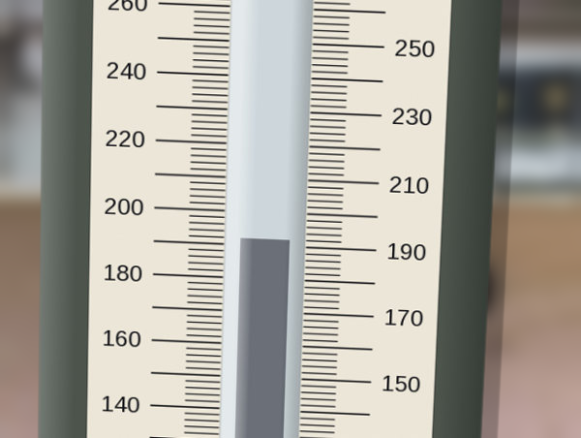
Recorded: 192,mmHg
